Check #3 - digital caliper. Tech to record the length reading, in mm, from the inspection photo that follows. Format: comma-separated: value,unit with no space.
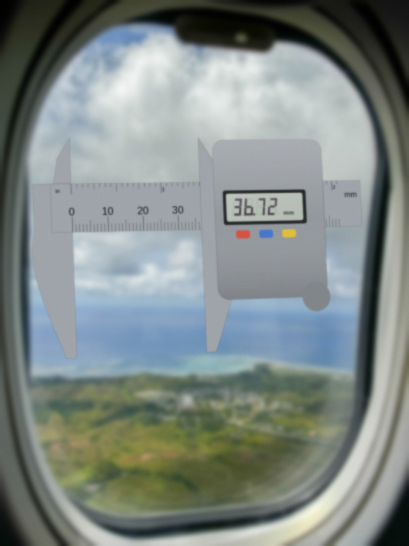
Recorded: 36.72,mm
